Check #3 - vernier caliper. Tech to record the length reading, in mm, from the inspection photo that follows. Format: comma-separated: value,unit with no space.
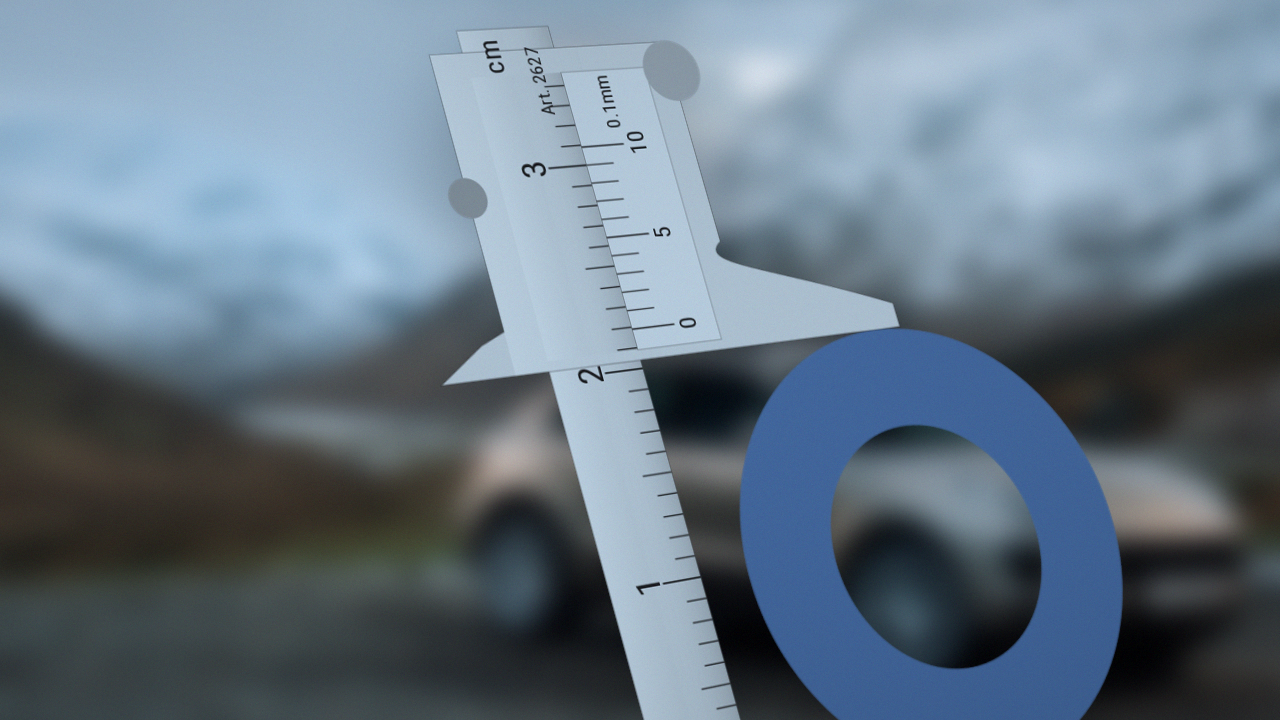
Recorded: 21.9,mm
